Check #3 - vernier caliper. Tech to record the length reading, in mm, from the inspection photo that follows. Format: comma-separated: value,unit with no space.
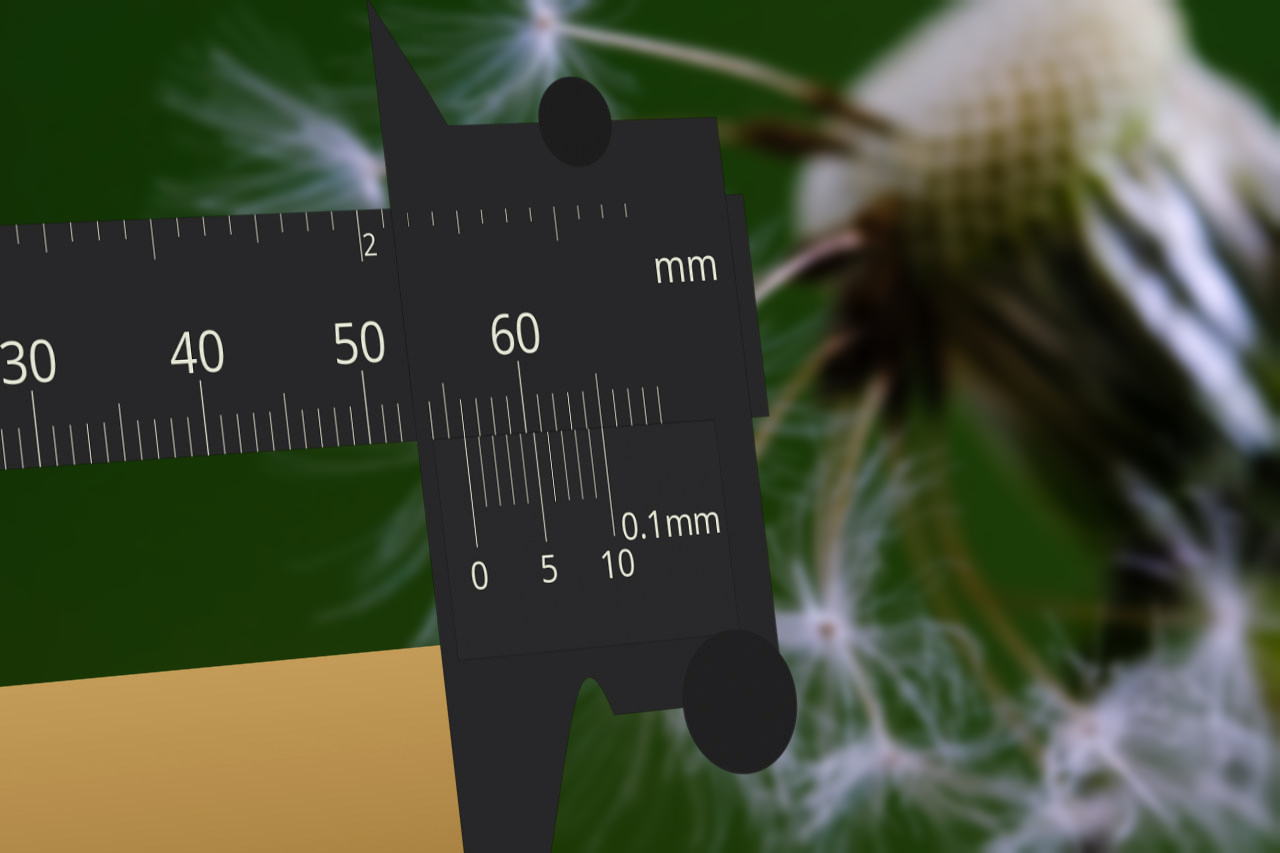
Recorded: 56.0,mm
